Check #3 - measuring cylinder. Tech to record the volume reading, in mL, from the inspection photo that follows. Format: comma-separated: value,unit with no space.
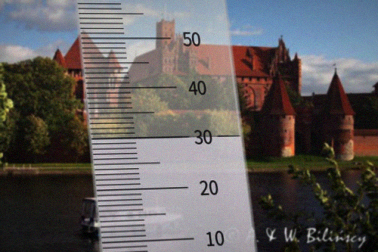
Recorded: 30,mL
